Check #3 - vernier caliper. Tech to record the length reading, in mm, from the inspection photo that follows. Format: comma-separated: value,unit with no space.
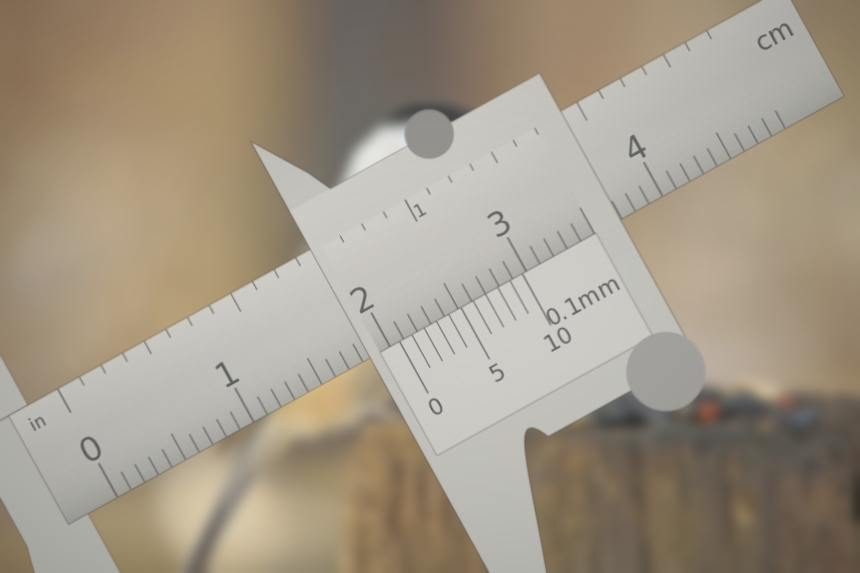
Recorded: 20.7,mm
